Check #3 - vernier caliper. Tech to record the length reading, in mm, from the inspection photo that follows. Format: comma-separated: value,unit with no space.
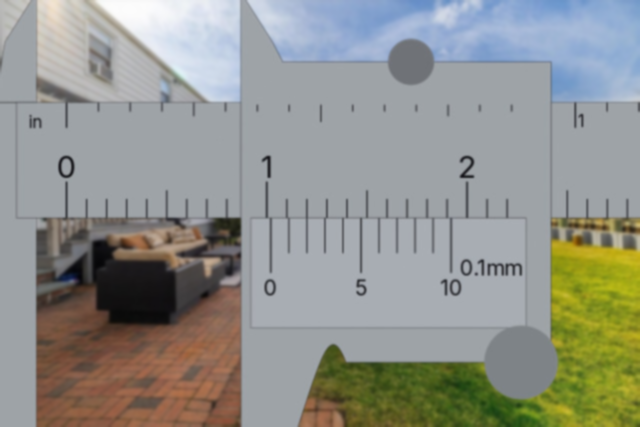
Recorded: 10.2,mm
